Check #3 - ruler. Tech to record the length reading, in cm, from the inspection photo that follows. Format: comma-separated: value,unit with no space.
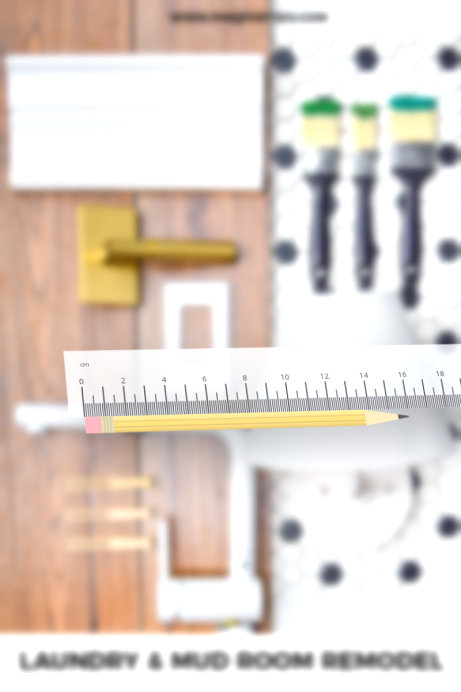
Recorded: 16,cm
